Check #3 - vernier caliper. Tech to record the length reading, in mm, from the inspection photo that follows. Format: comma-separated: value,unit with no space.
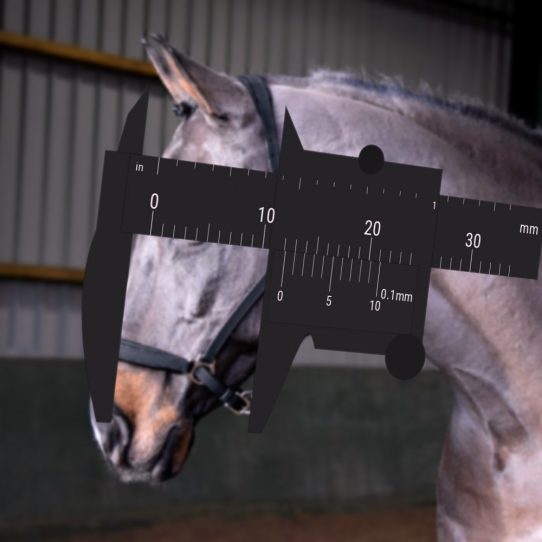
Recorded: 12.1,mm
